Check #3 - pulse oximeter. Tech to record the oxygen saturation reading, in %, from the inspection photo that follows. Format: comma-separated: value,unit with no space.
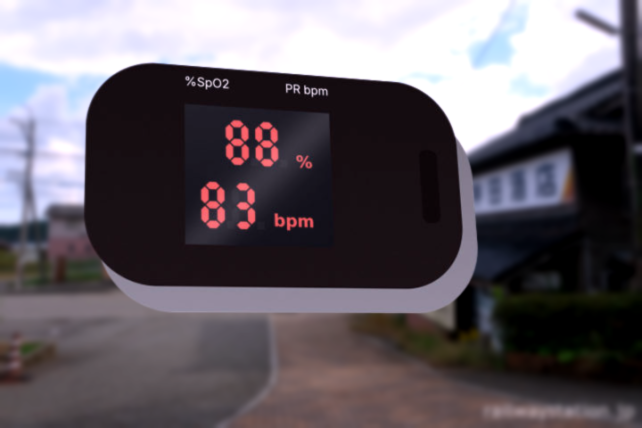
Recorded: 88,%
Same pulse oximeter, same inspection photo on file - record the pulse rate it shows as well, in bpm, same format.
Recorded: 83,bpm
